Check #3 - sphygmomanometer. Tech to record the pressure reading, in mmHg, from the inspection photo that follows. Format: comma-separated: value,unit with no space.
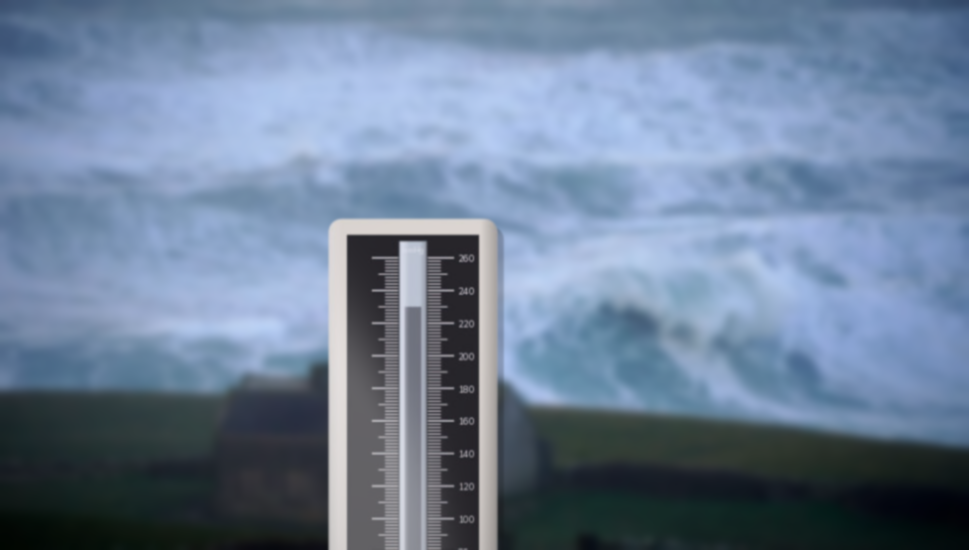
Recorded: 230,mmHg
